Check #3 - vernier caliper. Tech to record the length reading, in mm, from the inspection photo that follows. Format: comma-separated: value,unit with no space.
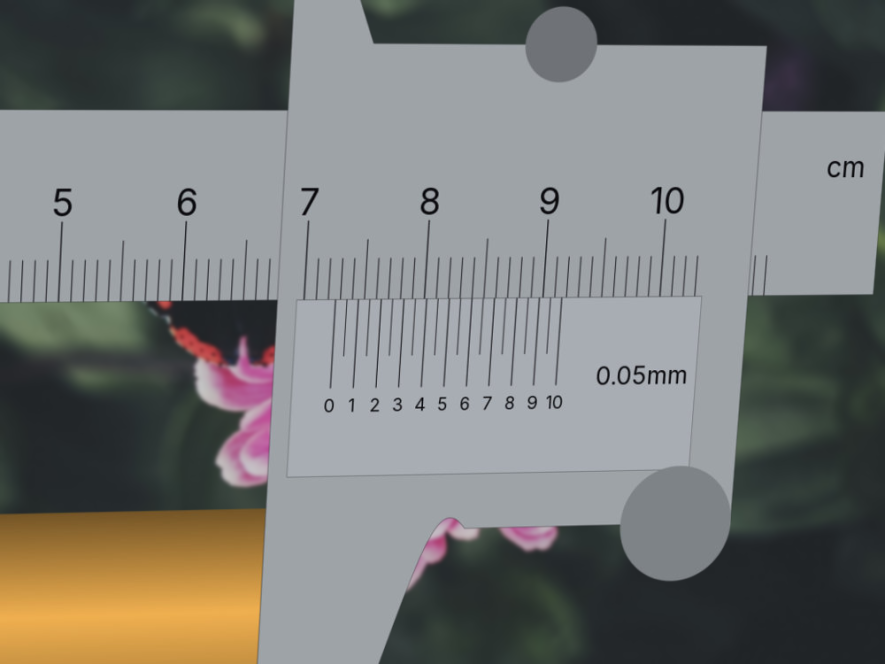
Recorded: 72.6,mm
